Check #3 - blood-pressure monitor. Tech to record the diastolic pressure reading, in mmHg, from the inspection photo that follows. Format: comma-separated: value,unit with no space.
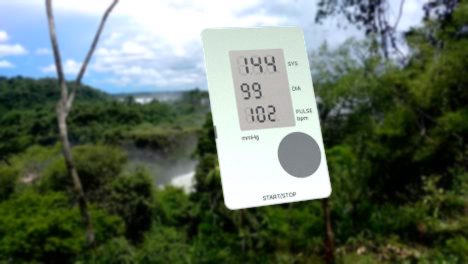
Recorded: 99,mmHg
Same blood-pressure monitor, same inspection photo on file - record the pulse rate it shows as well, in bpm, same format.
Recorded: 102,bpm
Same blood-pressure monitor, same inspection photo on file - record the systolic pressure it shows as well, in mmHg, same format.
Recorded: 144,mmHg
